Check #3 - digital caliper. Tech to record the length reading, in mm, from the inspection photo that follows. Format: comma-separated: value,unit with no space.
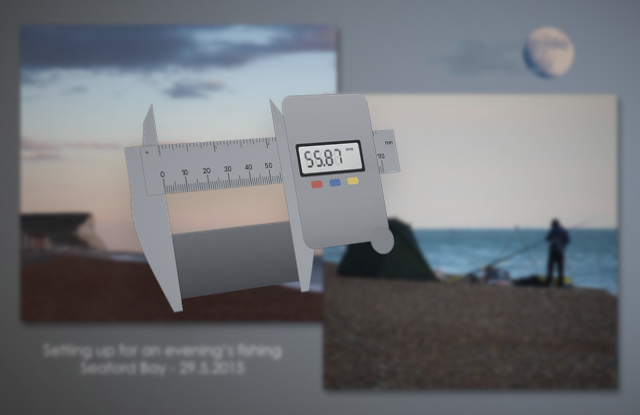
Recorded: 55.87,mm
